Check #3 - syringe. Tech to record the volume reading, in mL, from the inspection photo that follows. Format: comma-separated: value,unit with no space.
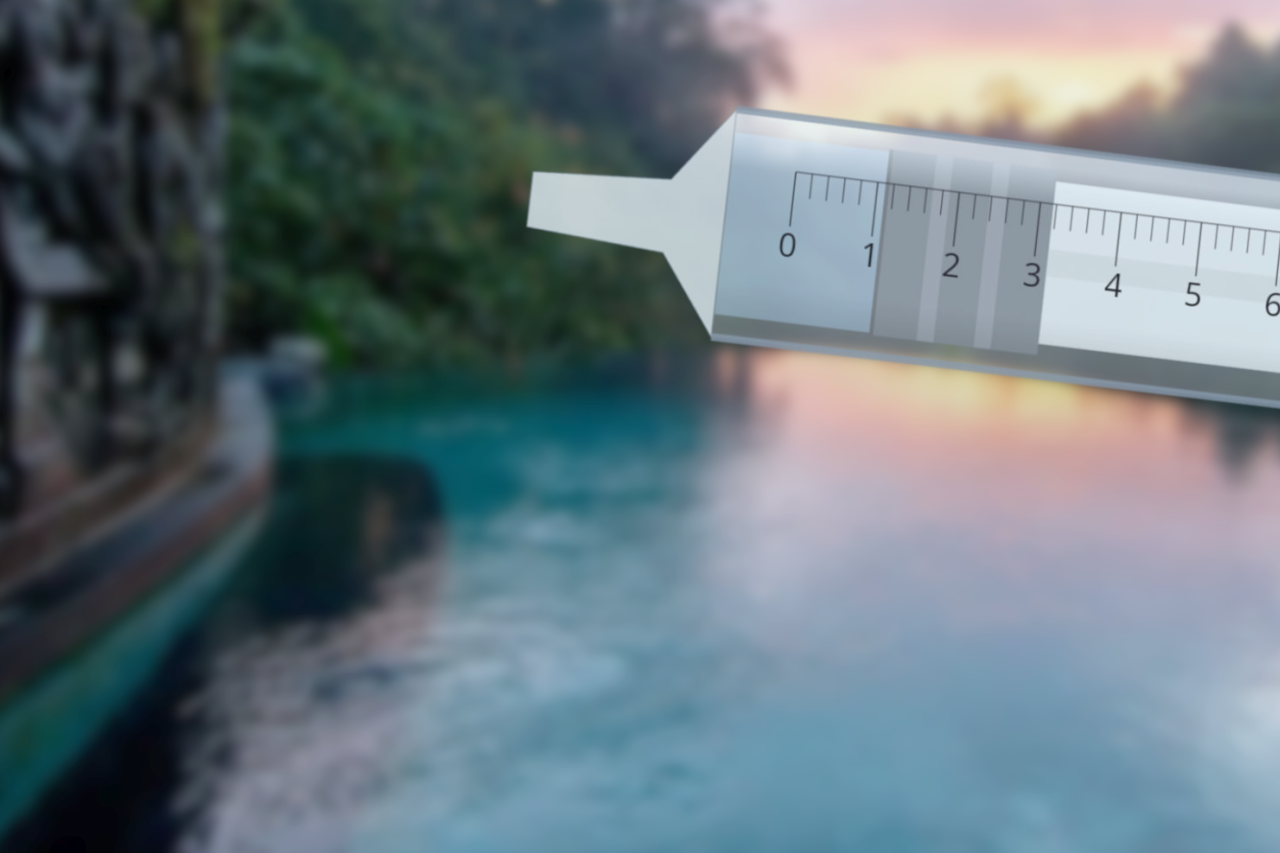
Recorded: 1.1,mL
